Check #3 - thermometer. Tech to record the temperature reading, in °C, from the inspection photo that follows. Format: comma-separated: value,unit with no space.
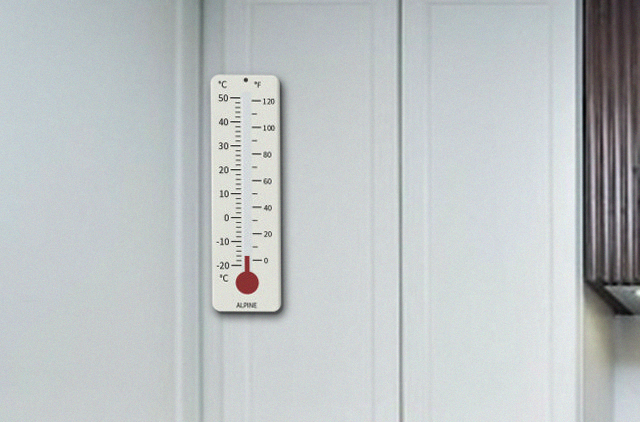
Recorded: -16,°C
